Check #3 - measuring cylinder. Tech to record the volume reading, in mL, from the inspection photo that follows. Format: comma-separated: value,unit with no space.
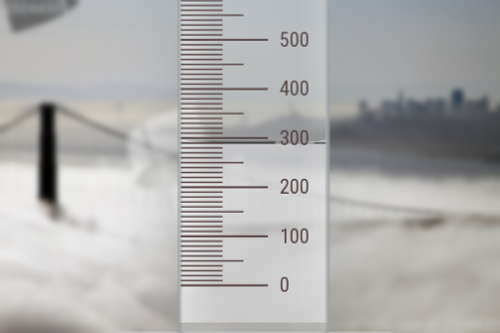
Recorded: 290,mL
